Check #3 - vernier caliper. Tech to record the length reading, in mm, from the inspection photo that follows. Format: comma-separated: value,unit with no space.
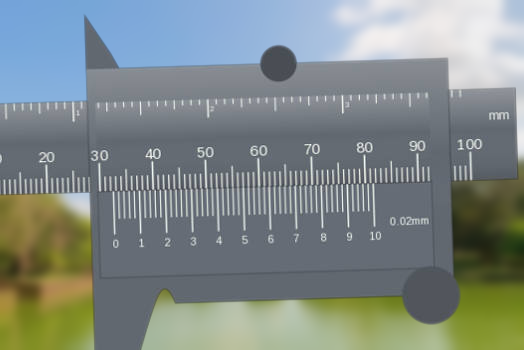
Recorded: 32.5,mm
